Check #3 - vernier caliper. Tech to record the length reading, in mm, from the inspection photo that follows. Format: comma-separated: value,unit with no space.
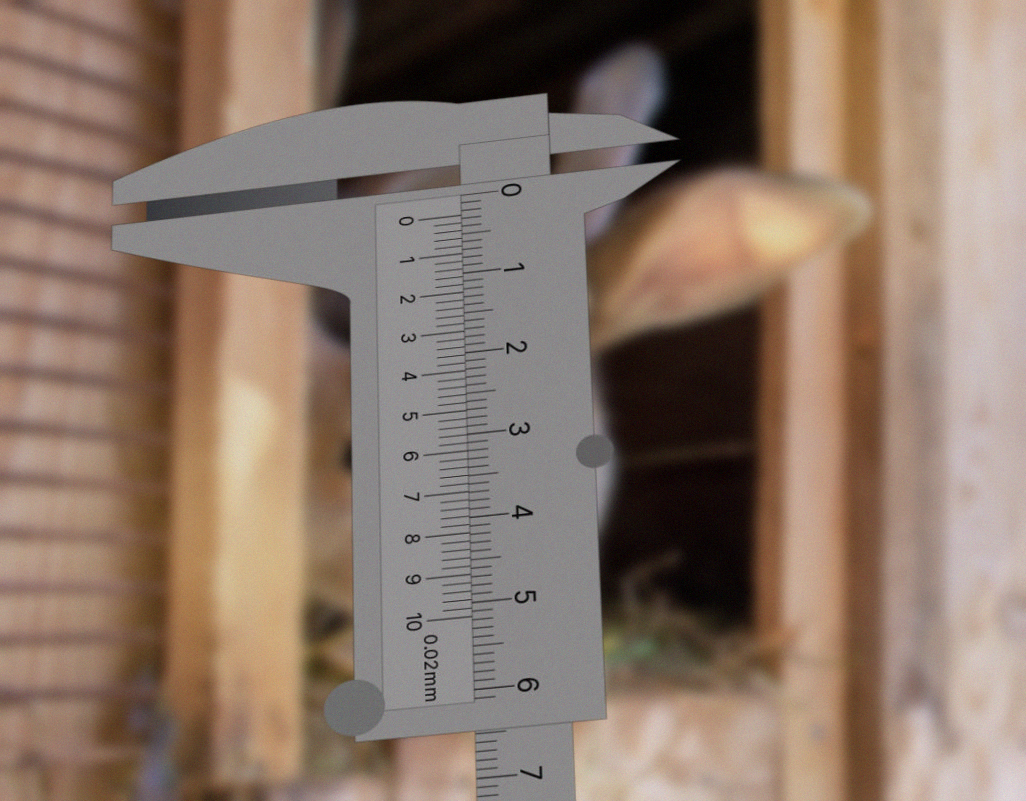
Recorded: 2.6,mm
